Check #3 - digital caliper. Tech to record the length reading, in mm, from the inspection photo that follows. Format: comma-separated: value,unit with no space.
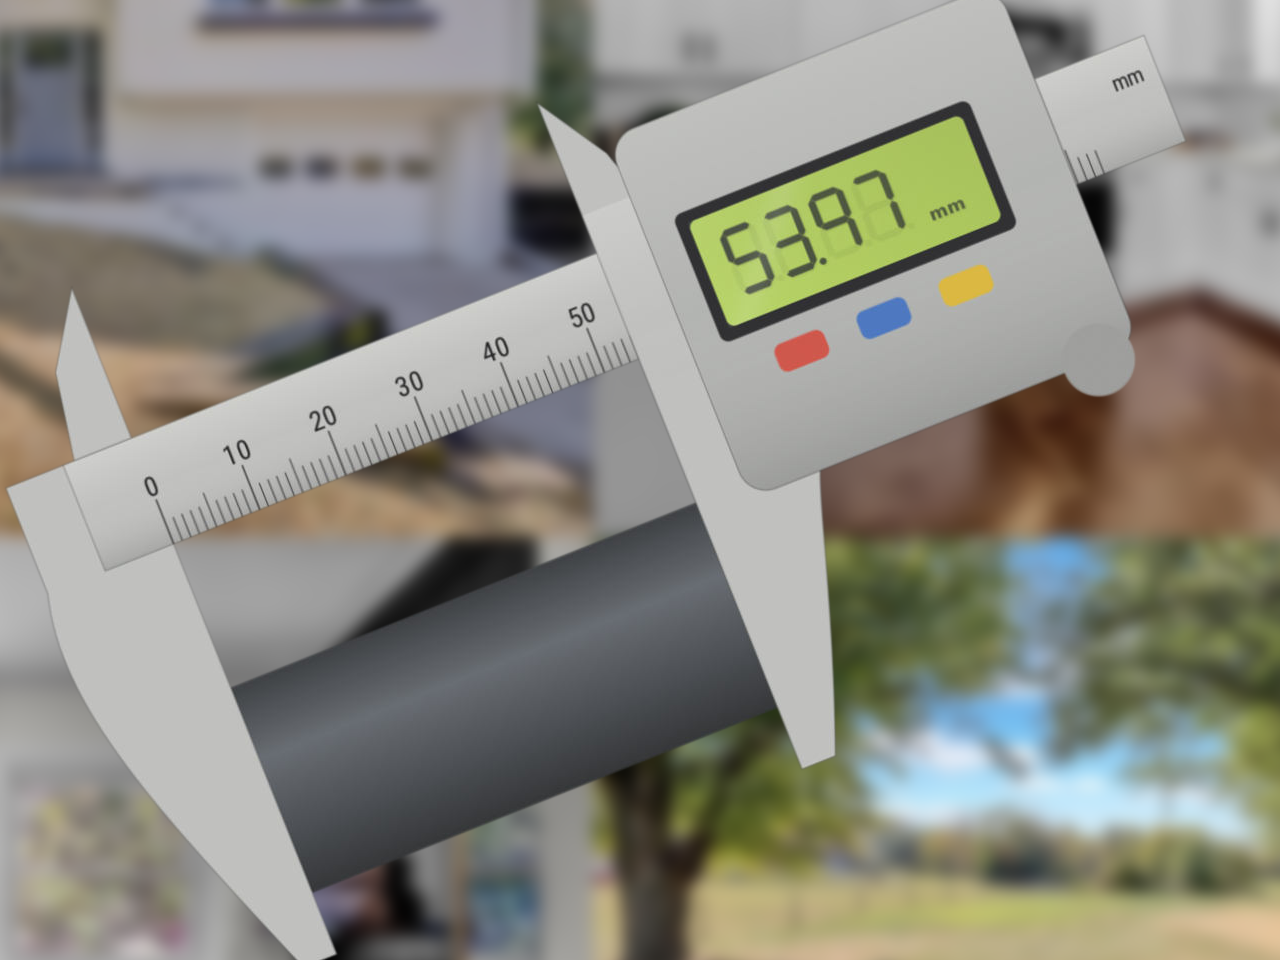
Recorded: 53.97,mm
